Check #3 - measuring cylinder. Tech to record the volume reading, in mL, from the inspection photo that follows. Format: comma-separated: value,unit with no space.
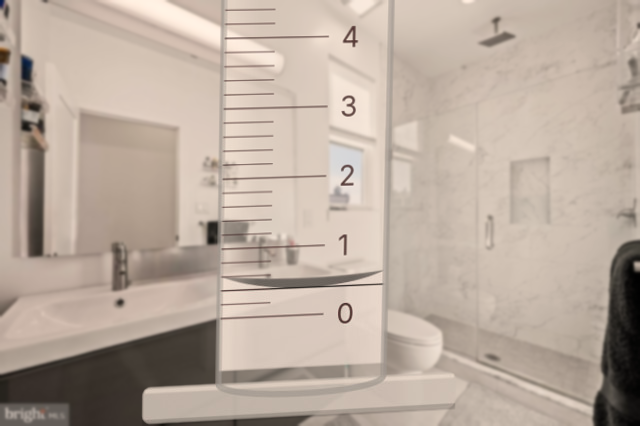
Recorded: 0.4,mL
